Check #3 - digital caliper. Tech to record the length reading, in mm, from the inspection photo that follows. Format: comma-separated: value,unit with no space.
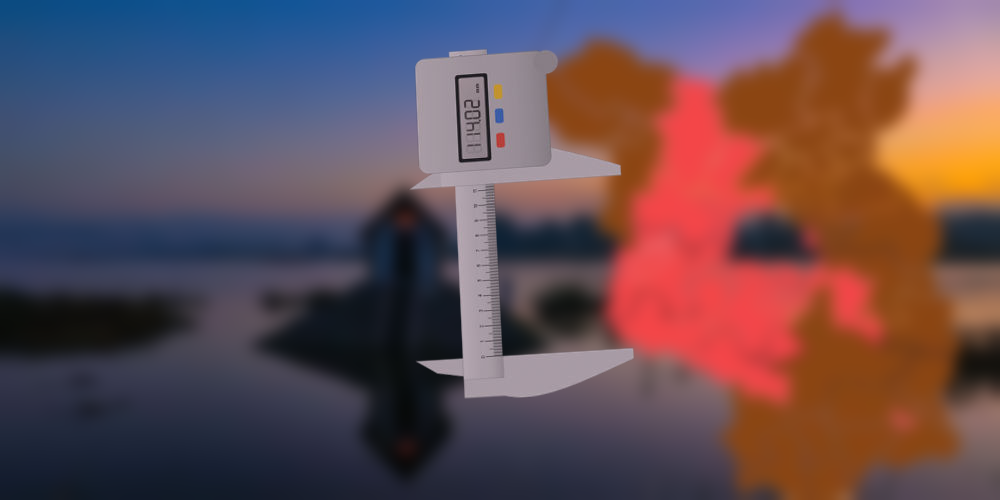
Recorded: 114.02,mm
